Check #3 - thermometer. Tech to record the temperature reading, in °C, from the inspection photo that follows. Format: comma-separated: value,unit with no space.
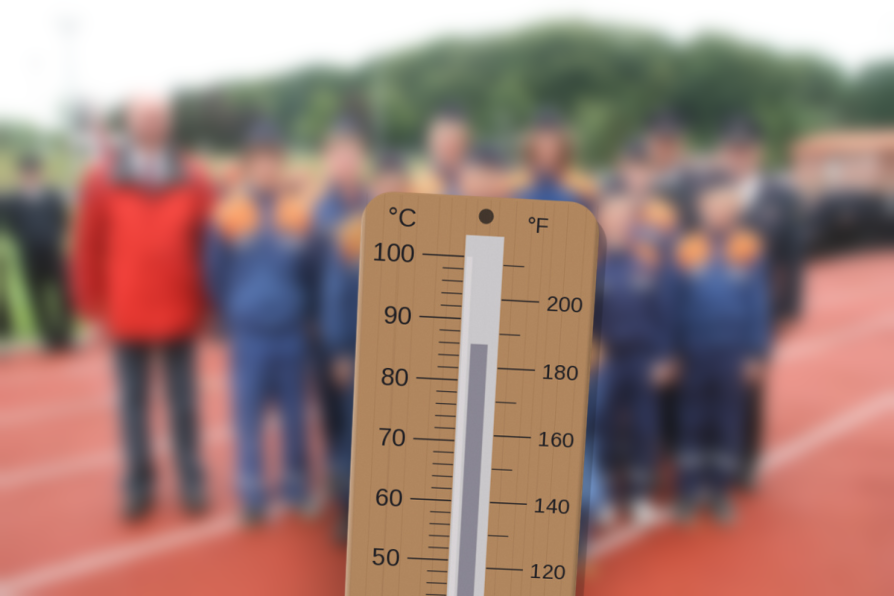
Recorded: 86,°C
